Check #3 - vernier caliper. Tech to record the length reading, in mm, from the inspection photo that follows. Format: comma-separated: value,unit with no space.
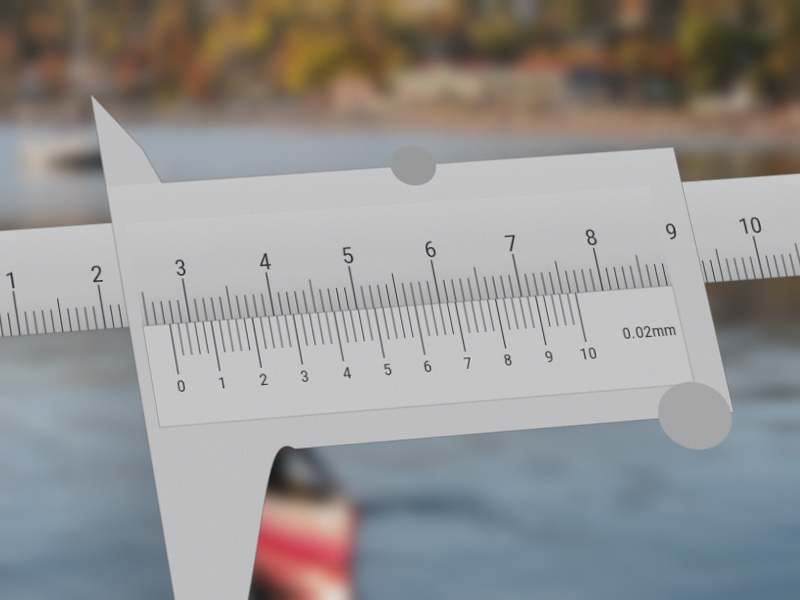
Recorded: 27.6,mm
